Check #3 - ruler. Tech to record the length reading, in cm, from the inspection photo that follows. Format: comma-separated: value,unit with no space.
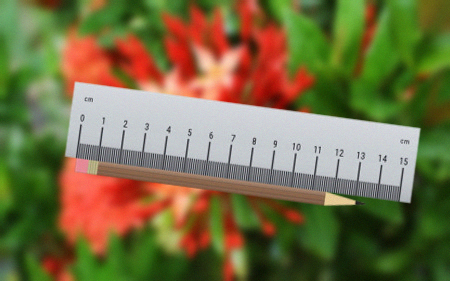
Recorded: 13.5,cm
